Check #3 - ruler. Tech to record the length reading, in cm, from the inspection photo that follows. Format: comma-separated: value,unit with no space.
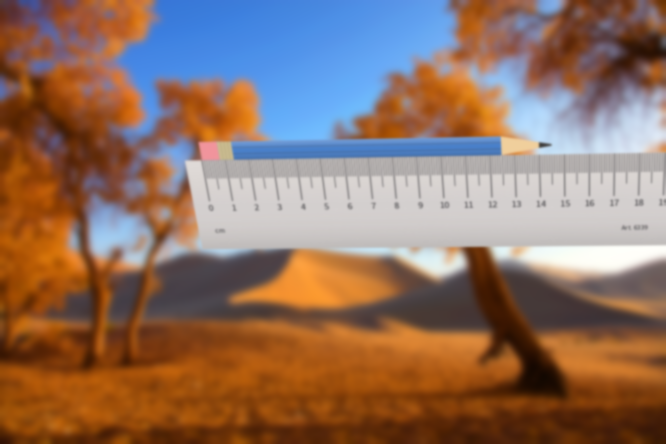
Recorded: 14.5,cm
